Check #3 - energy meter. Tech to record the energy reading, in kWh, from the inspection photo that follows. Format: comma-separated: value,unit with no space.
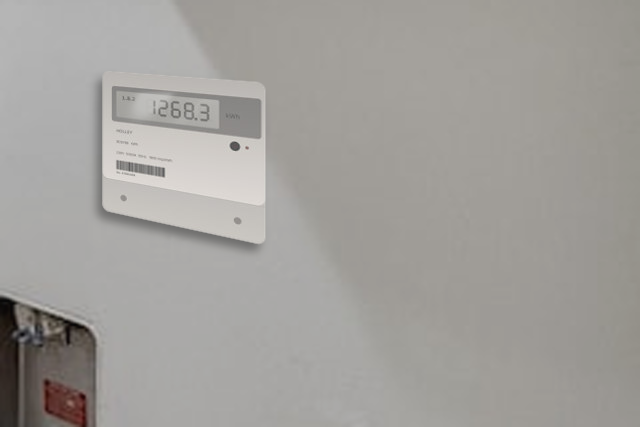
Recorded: 1268.3,kWh
